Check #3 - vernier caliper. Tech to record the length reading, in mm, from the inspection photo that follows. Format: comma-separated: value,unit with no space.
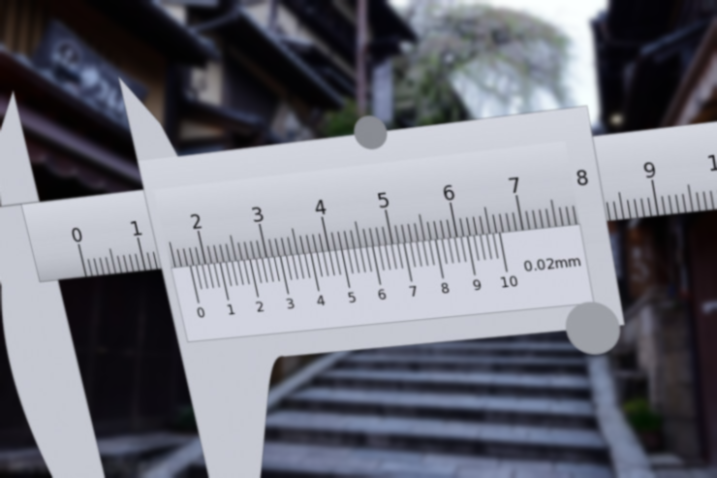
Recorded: 17.5,mm
